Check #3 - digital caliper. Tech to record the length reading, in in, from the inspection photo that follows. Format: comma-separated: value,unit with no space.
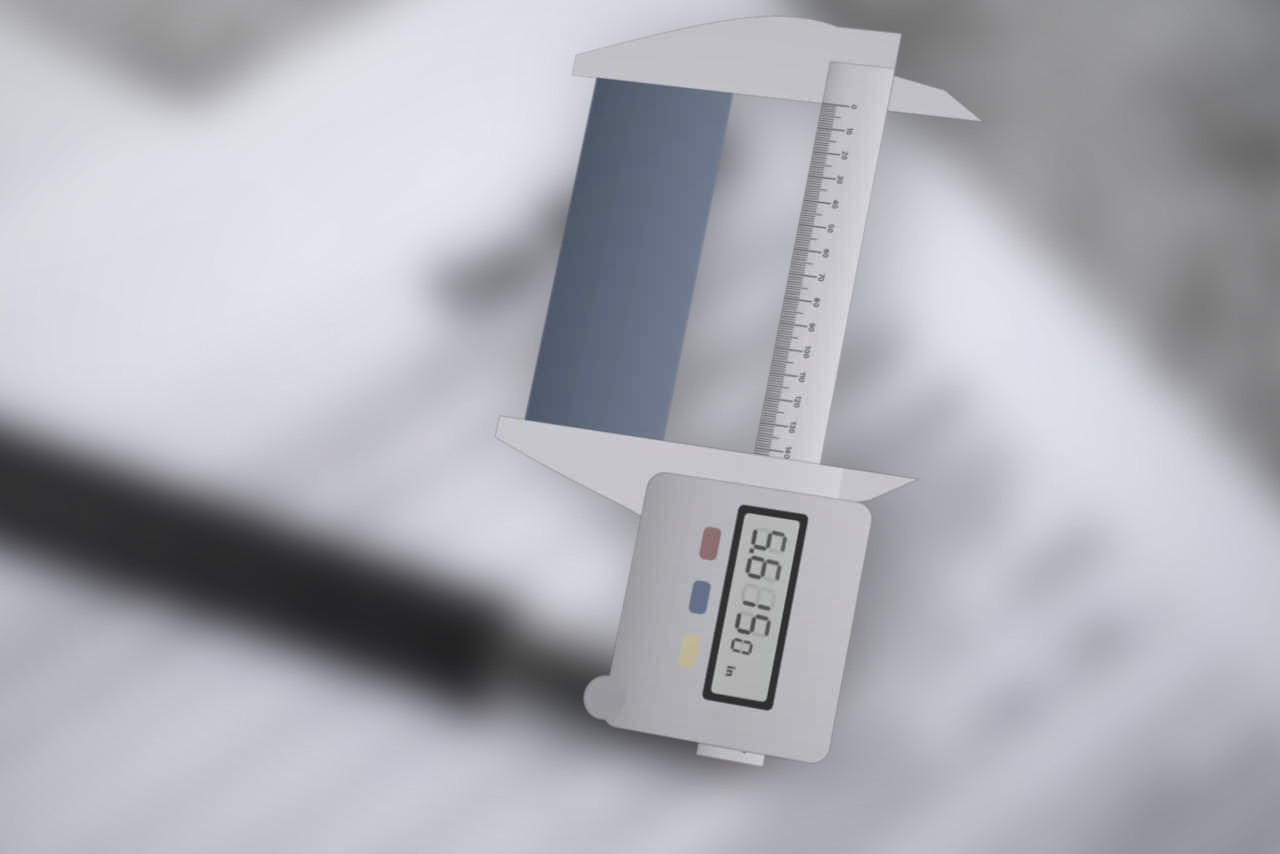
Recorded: 5.6150,in
